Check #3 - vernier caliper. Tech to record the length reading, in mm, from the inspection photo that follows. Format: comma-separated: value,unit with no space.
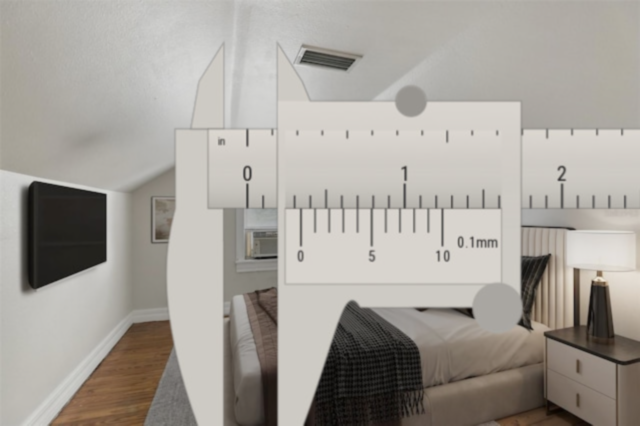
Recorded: 3.4,mm
